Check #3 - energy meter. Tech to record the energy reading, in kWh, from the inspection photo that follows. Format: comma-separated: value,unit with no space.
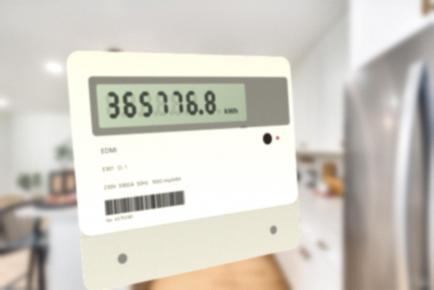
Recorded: 365776.8,kWh
